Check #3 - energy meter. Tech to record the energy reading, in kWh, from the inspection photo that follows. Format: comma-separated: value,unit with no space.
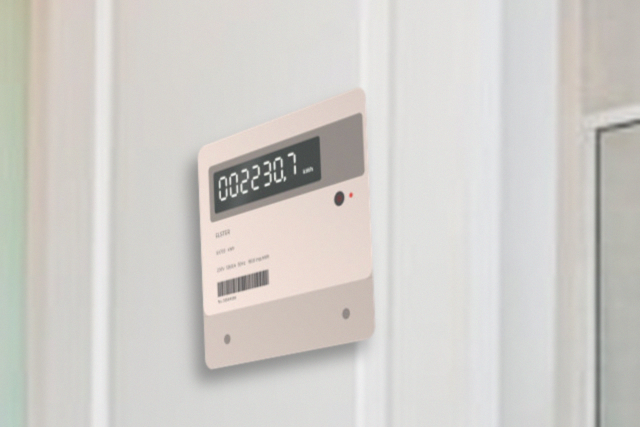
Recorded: 2230.7,kWh
